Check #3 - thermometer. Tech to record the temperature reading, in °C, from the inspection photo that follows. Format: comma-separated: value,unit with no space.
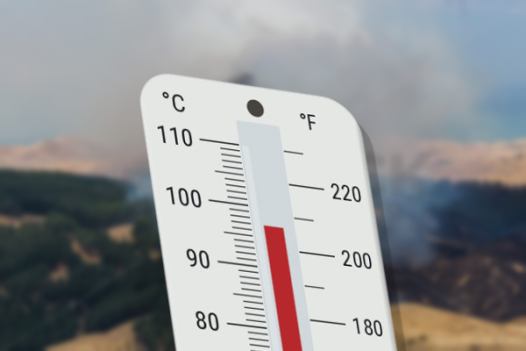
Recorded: 97,°C
